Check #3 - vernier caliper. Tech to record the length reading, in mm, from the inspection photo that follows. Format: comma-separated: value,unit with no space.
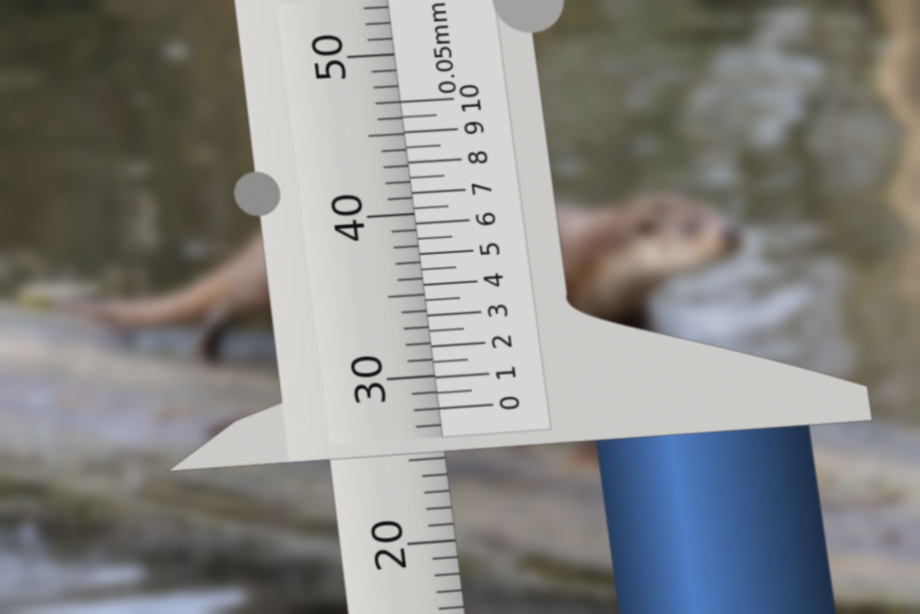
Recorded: 28.0,mm
